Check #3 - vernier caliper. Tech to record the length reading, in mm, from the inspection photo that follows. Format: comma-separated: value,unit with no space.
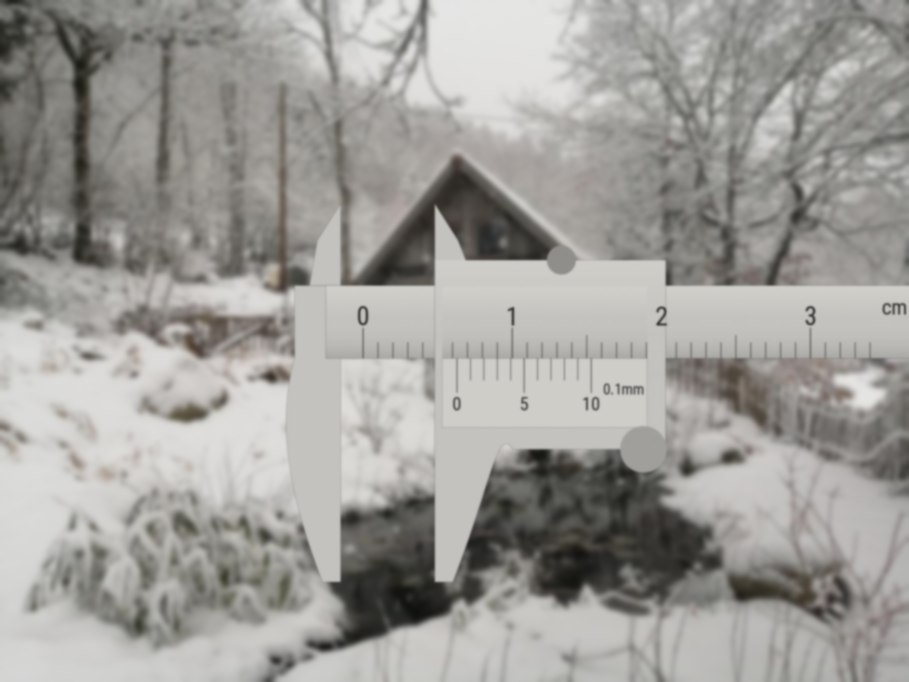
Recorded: 6.3,mm
